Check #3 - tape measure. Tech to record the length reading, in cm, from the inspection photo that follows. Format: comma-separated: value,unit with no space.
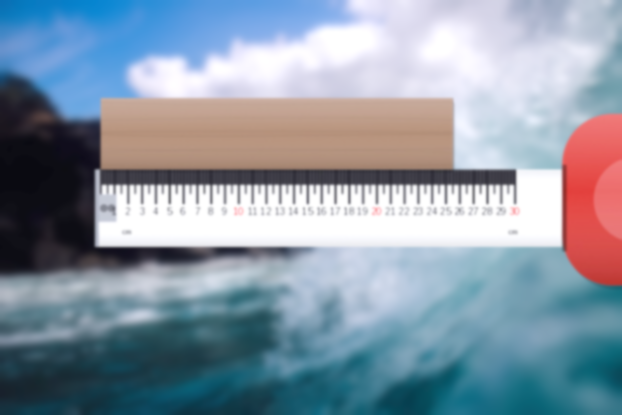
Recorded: 25.5,cm
